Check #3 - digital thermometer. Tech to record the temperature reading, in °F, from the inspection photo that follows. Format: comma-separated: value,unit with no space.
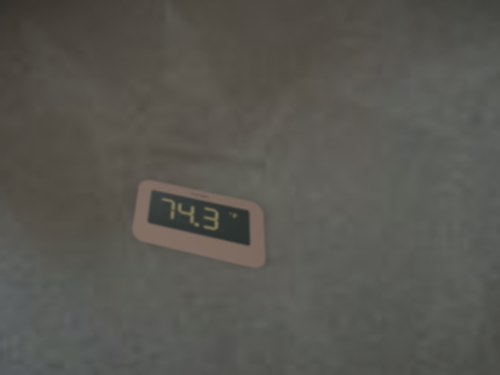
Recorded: 74.3,°F
